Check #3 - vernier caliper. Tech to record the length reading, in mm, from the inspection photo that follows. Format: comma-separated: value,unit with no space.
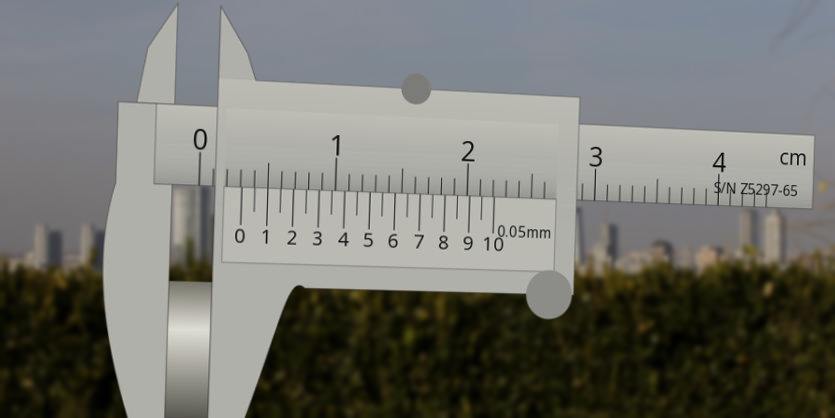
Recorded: 3.1,mm
